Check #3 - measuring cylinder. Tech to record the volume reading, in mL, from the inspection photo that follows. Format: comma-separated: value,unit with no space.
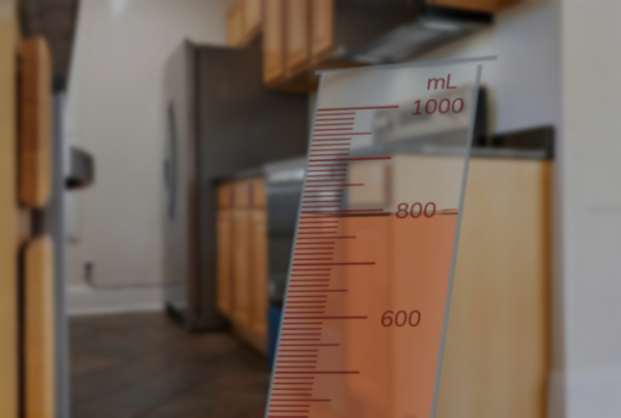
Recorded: 790,mL
